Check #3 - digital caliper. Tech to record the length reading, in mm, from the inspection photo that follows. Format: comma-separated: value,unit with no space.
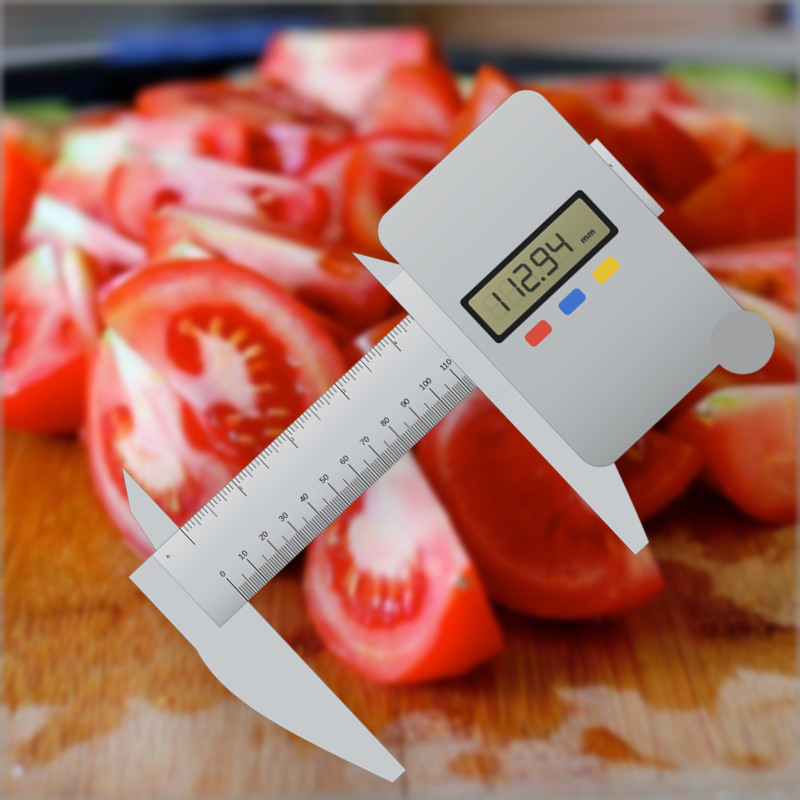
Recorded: 112.94,mm
